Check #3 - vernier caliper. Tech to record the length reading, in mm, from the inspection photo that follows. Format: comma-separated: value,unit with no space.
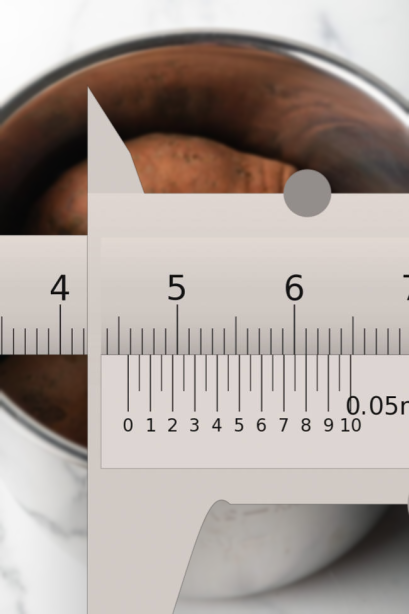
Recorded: 45.8,mm
